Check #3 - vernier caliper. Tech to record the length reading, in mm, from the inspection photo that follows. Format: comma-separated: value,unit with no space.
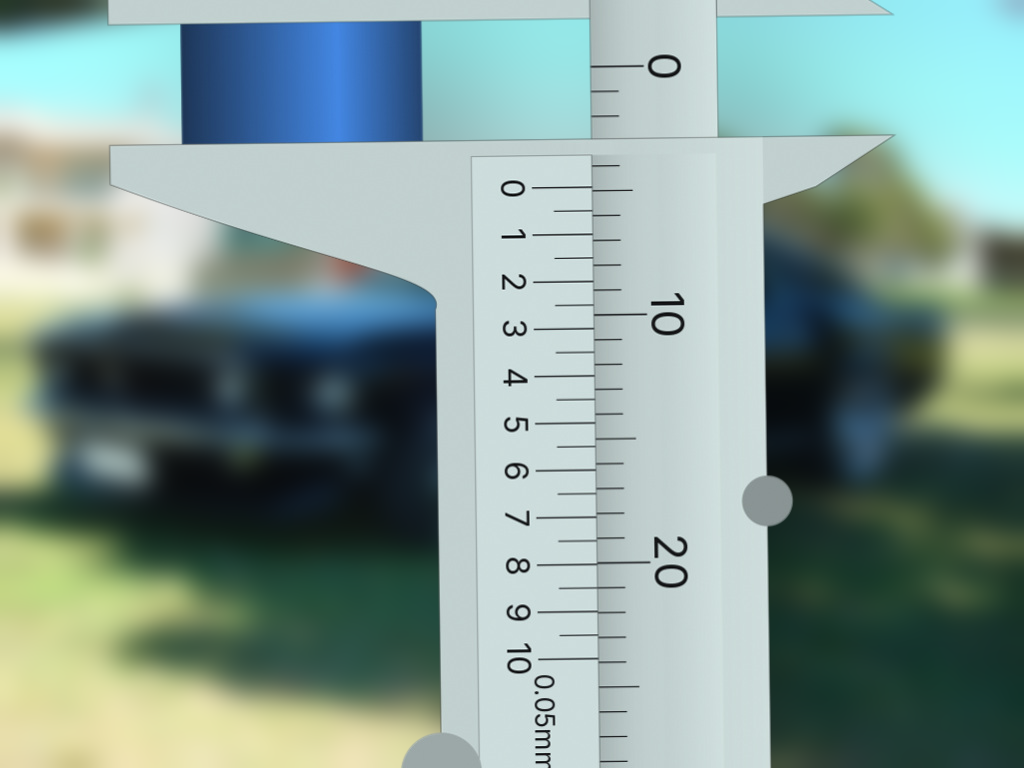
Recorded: 4.85,mm
